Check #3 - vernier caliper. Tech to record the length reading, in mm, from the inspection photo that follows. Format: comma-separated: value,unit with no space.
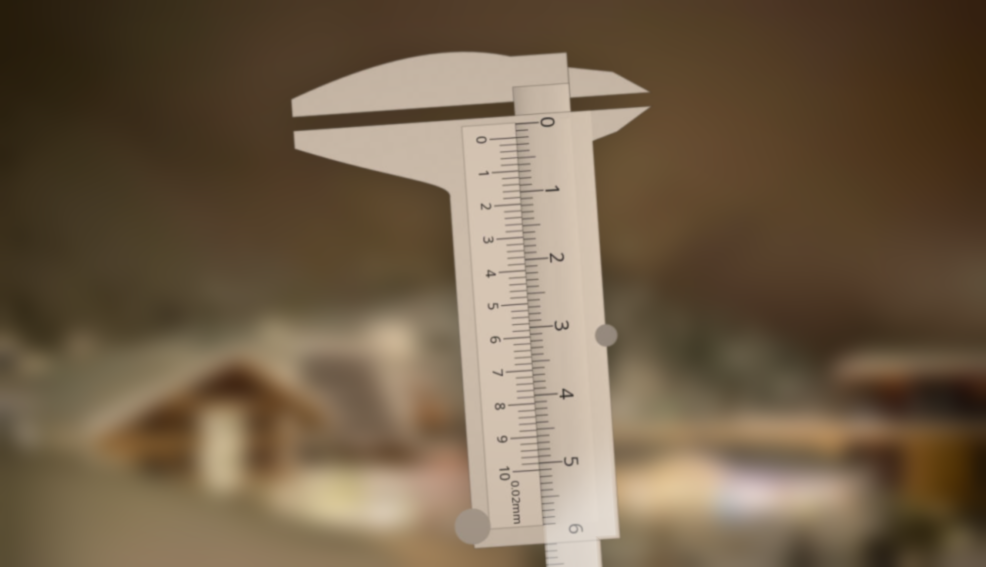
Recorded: 2.0,mm
